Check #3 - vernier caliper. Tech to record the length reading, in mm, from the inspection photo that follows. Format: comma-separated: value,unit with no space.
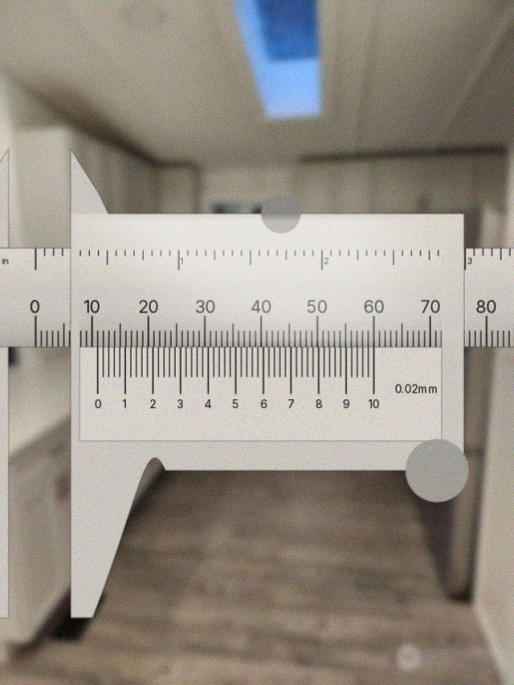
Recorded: 11.0,mm
